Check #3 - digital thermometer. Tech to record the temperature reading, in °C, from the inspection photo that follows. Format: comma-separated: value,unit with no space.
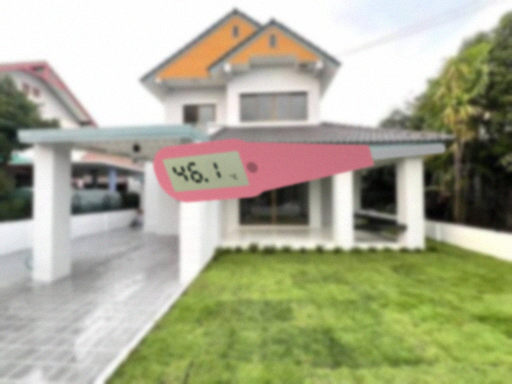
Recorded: 46.1,°C
